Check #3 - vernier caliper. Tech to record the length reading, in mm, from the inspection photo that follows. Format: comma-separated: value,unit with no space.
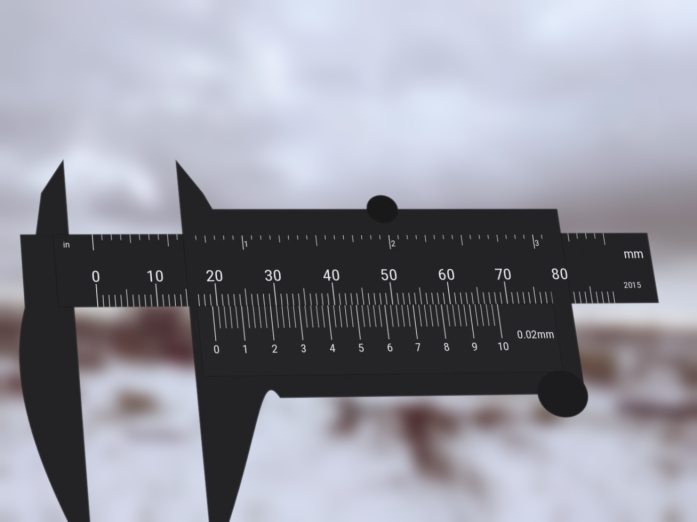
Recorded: 19.2,mm
